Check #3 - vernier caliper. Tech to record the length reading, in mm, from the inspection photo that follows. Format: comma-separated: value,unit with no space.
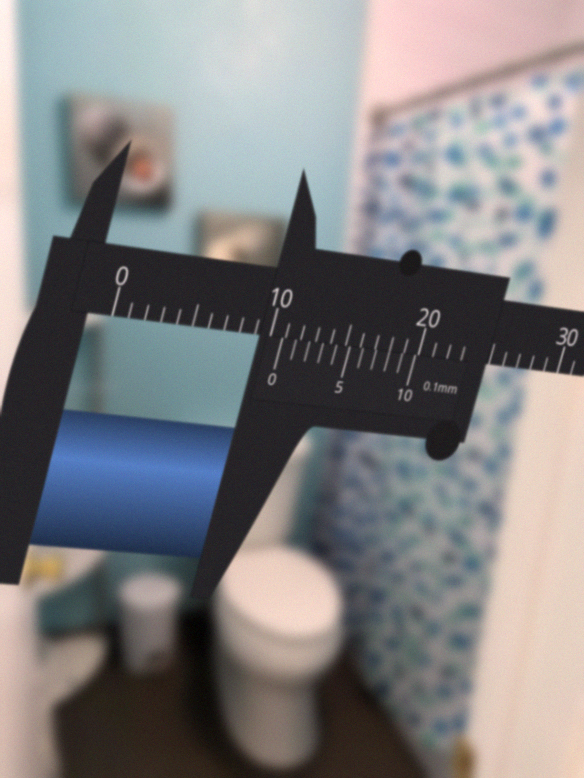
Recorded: 10.8,mm
